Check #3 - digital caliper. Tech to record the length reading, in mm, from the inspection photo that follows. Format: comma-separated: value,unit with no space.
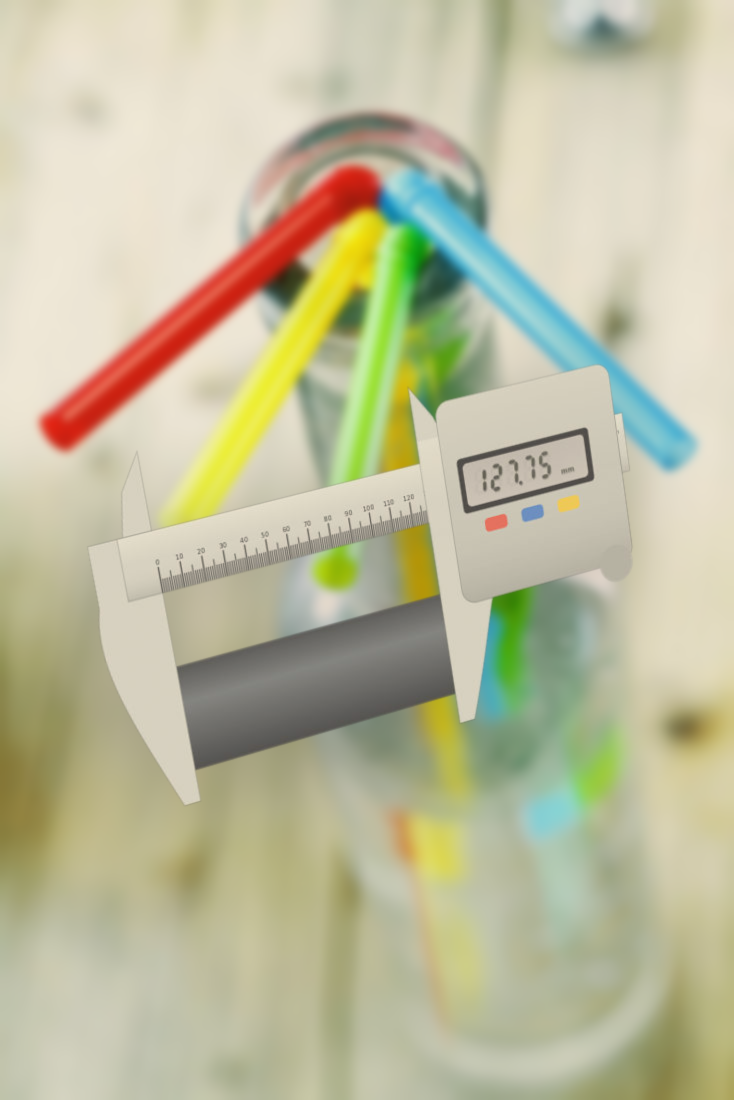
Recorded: 127.75,mm
